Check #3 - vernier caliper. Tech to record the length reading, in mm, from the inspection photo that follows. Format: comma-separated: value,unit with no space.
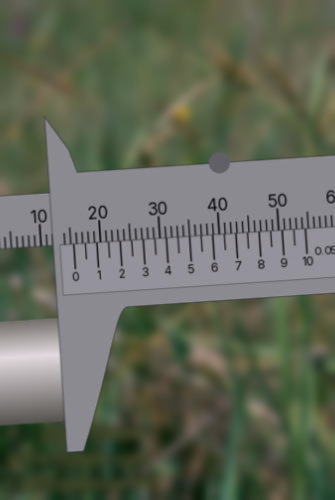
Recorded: 15.5,mm
